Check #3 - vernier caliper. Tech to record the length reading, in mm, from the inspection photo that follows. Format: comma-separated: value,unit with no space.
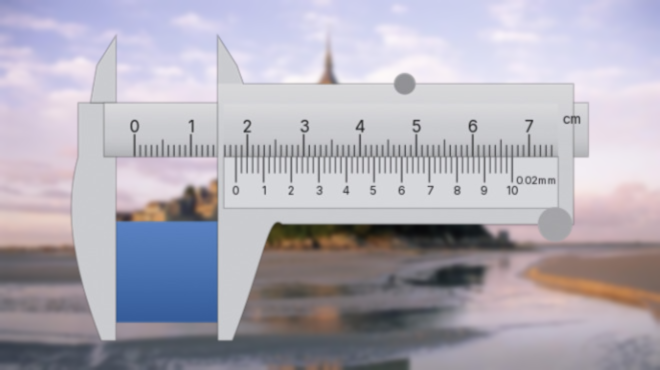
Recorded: 18.0,mm
